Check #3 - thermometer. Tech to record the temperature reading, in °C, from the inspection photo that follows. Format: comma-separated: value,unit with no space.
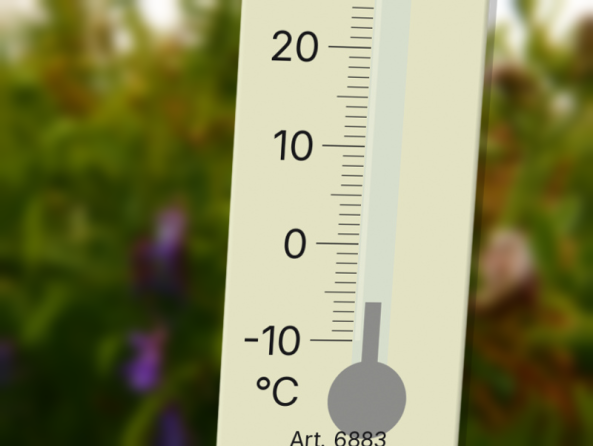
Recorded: -6,°C
